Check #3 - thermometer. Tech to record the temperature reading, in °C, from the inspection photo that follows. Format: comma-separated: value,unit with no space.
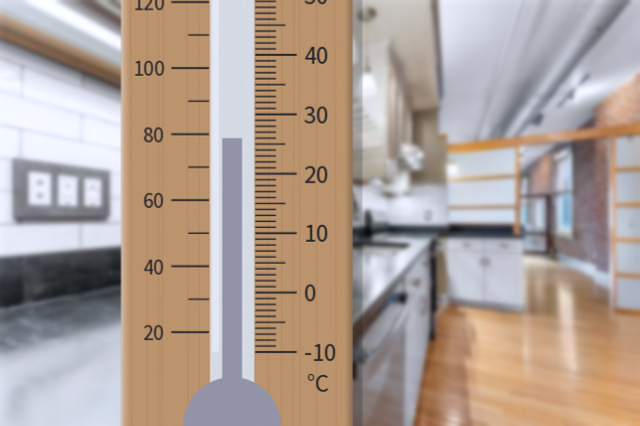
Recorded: 26,°C
